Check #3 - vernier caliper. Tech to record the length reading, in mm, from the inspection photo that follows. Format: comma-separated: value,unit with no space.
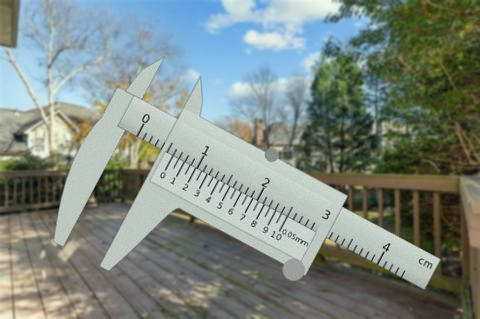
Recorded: 6.0,mm
